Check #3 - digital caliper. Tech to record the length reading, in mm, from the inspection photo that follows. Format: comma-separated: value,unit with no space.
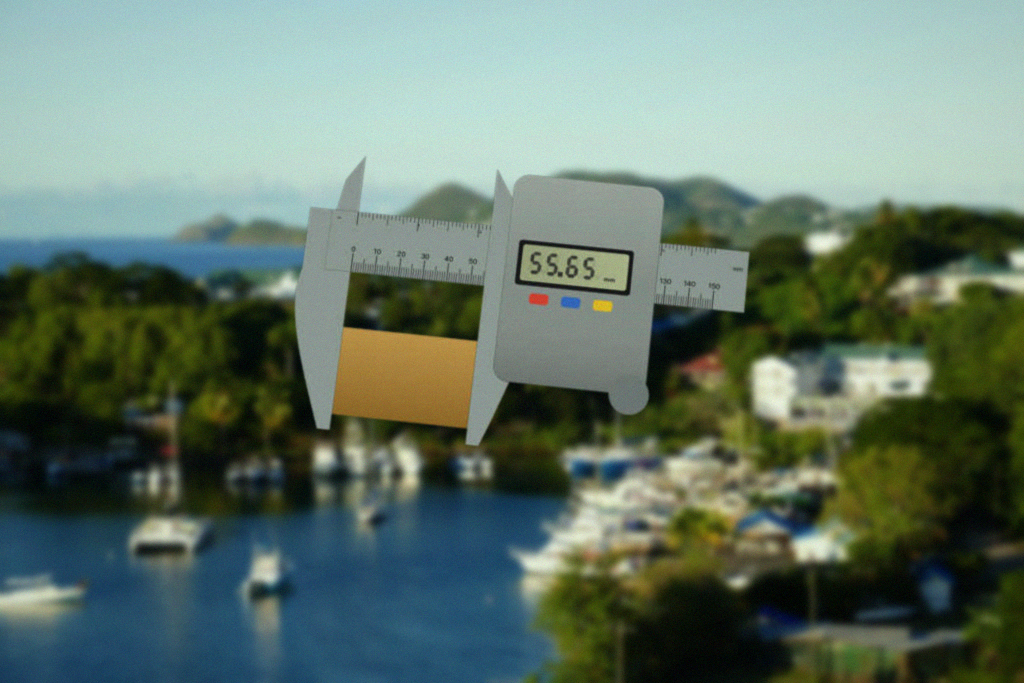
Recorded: 55.65,mm
